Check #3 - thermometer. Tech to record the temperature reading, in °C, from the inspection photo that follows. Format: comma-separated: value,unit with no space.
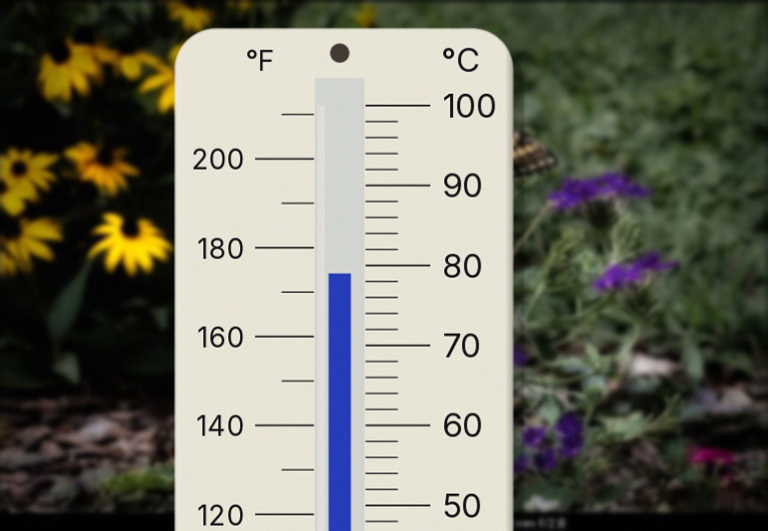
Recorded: 79,°C
